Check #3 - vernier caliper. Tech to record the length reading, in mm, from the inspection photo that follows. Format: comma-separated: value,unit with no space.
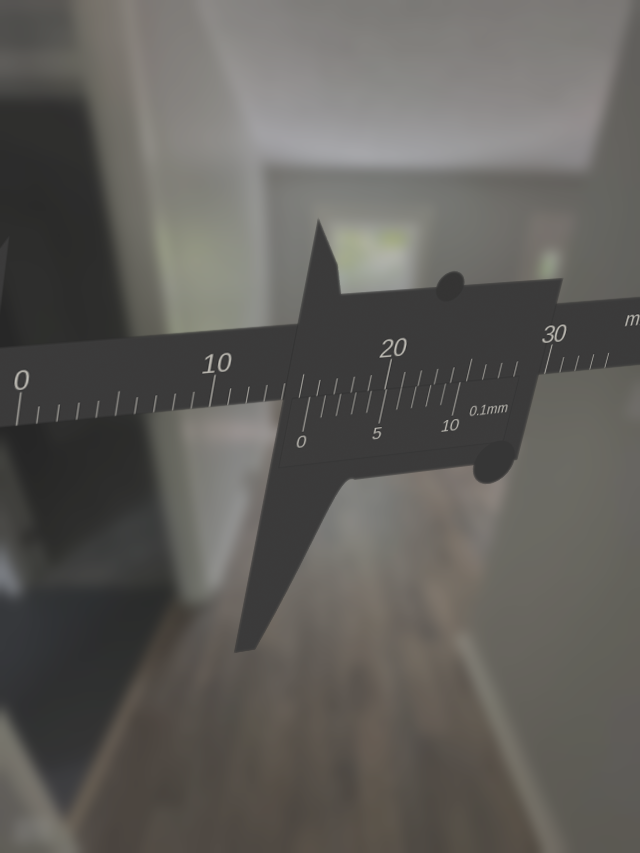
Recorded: 15.6,mm
